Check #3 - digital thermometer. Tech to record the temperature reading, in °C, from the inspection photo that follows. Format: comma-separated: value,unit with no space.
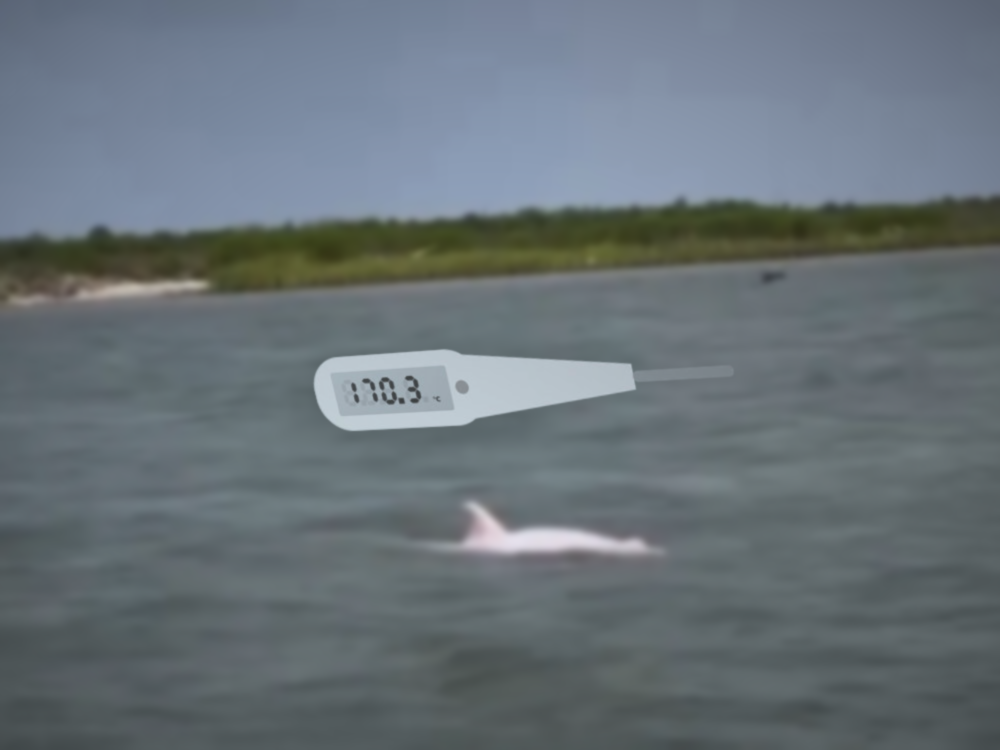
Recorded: 170.3,°C
